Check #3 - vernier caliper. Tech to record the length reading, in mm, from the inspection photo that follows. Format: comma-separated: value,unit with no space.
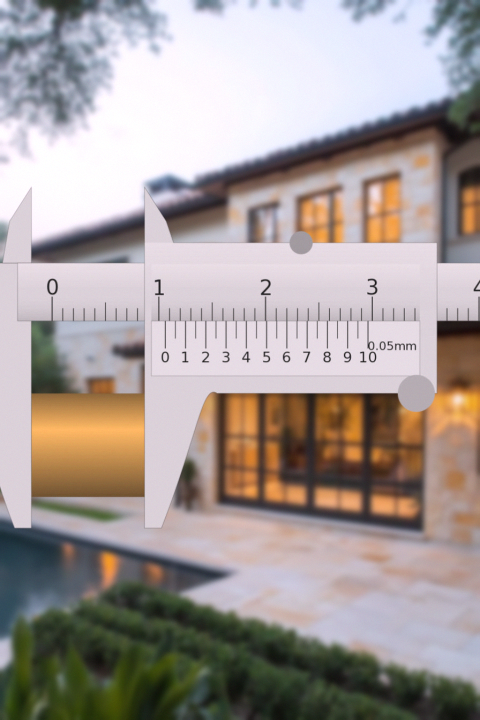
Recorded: 10.6,mm
